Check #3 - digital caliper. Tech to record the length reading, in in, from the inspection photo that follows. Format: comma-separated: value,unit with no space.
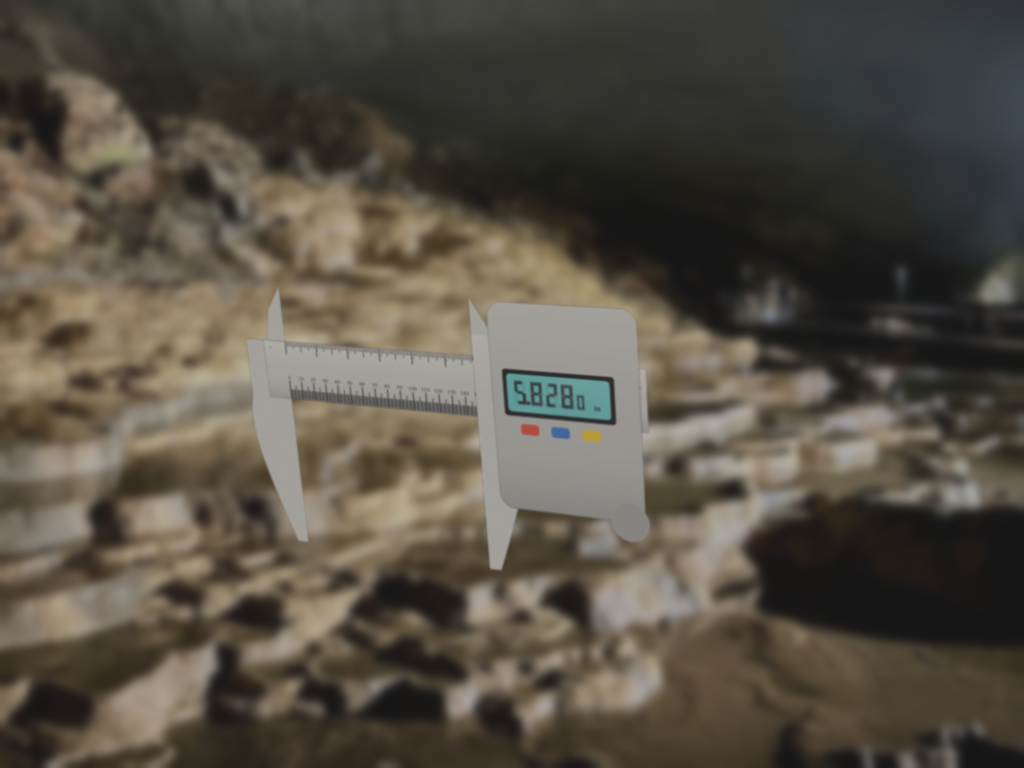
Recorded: 5.8280,in
